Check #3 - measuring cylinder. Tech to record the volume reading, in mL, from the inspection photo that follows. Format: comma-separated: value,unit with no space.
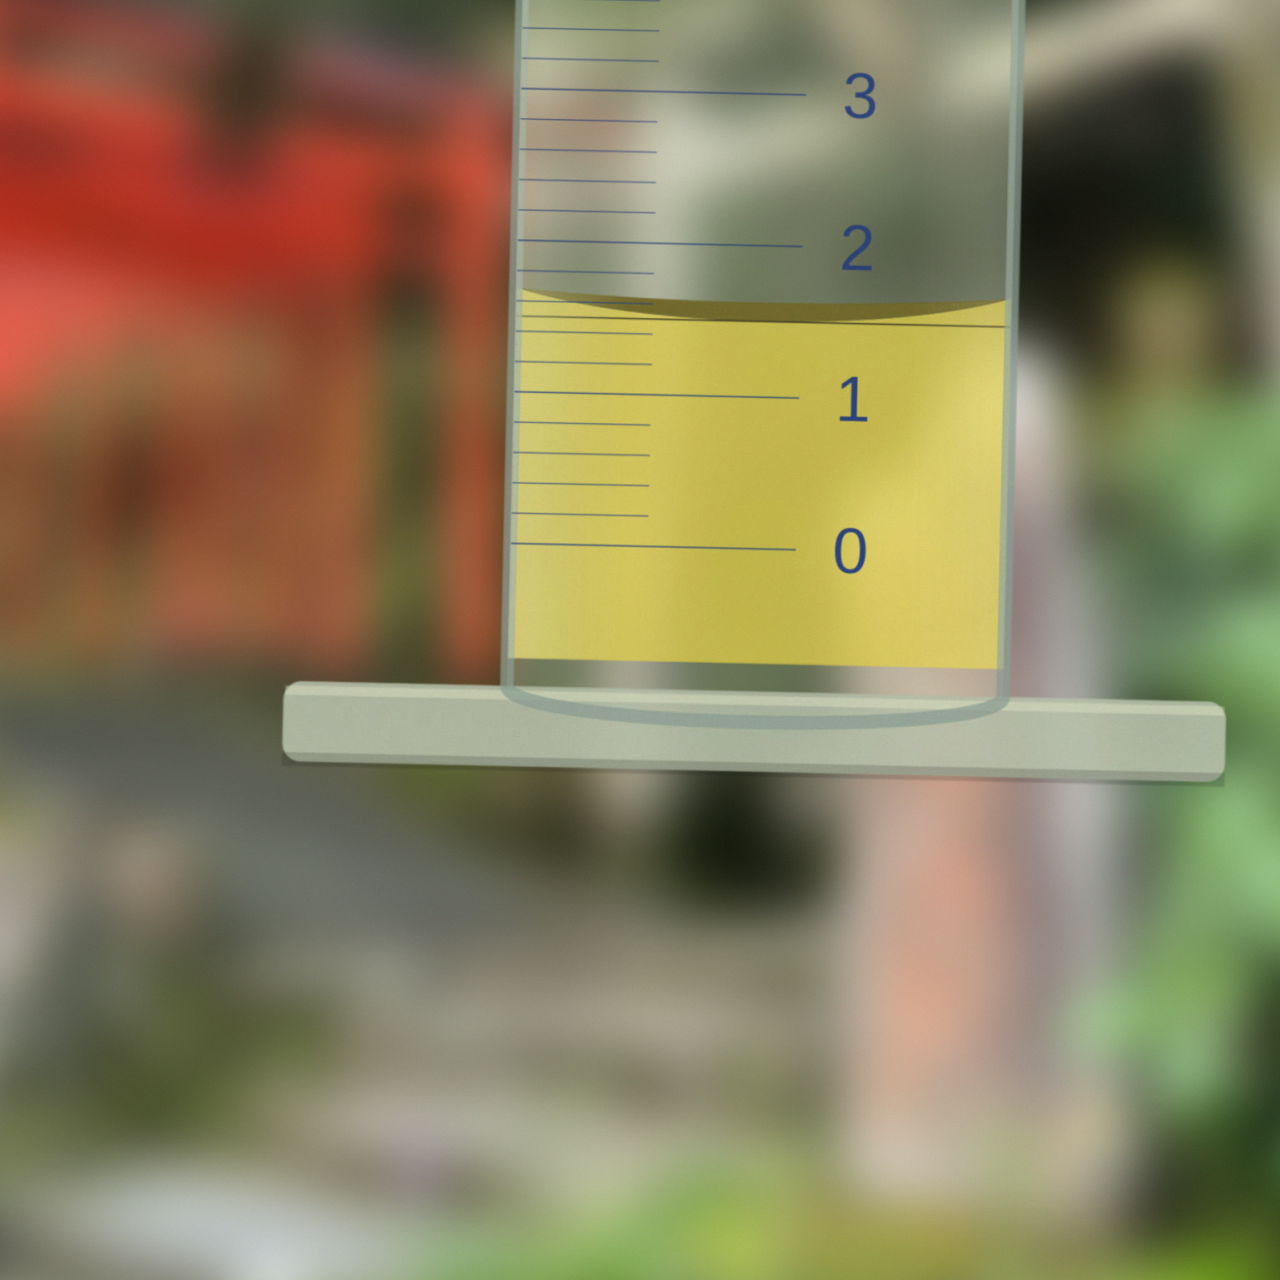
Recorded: 1.5,mL
